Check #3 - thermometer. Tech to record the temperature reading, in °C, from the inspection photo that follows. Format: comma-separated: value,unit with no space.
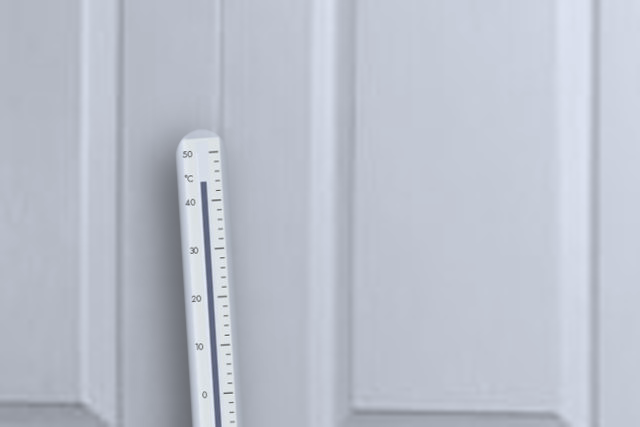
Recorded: 44,°C
